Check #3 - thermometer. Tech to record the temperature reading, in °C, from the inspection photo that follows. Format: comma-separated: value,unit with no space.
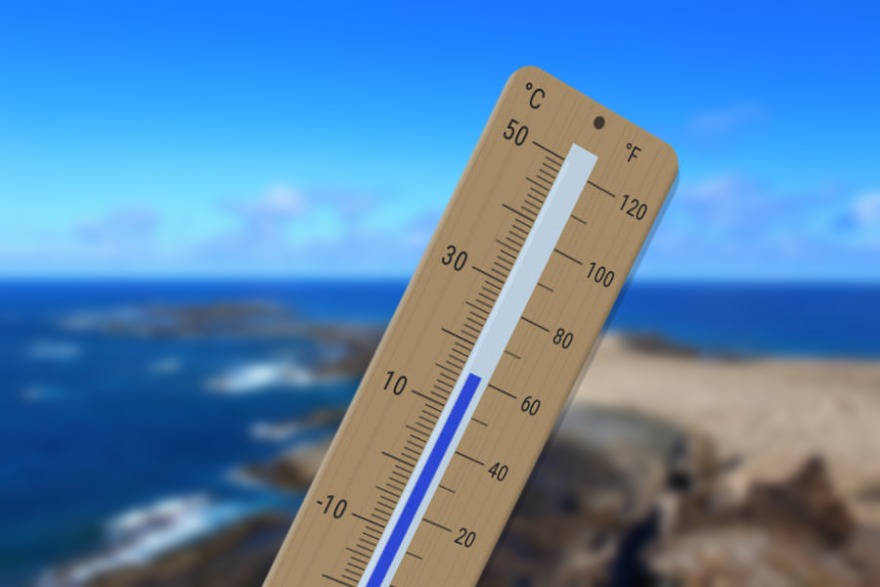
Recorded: 16,°C
